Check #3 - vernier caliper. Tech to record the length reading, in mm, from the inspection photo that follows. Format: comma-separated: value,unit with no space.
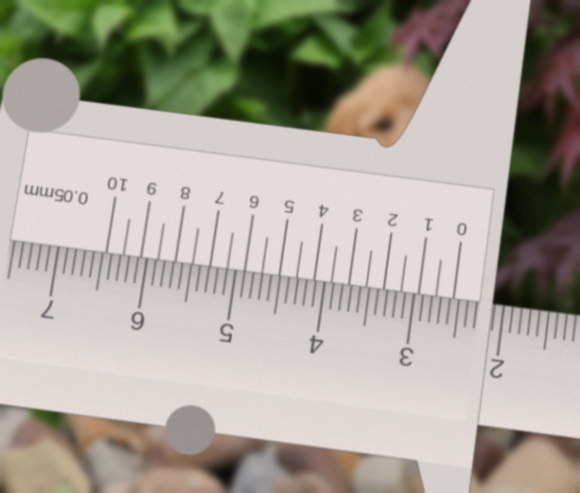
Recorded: 25.6,mm
